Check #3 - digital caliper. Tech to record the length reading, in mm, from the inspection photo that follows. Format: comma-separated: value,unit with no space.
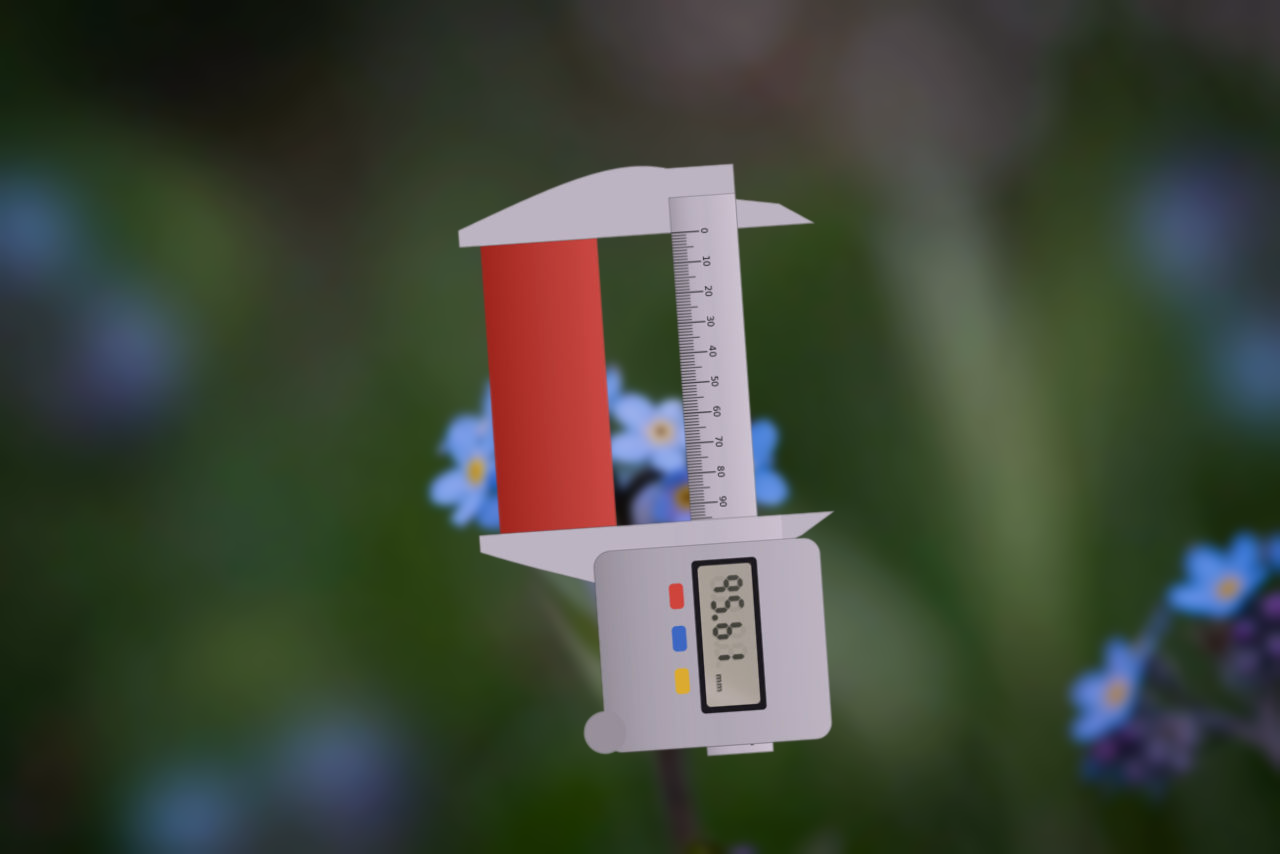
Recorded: 95.61,mm
